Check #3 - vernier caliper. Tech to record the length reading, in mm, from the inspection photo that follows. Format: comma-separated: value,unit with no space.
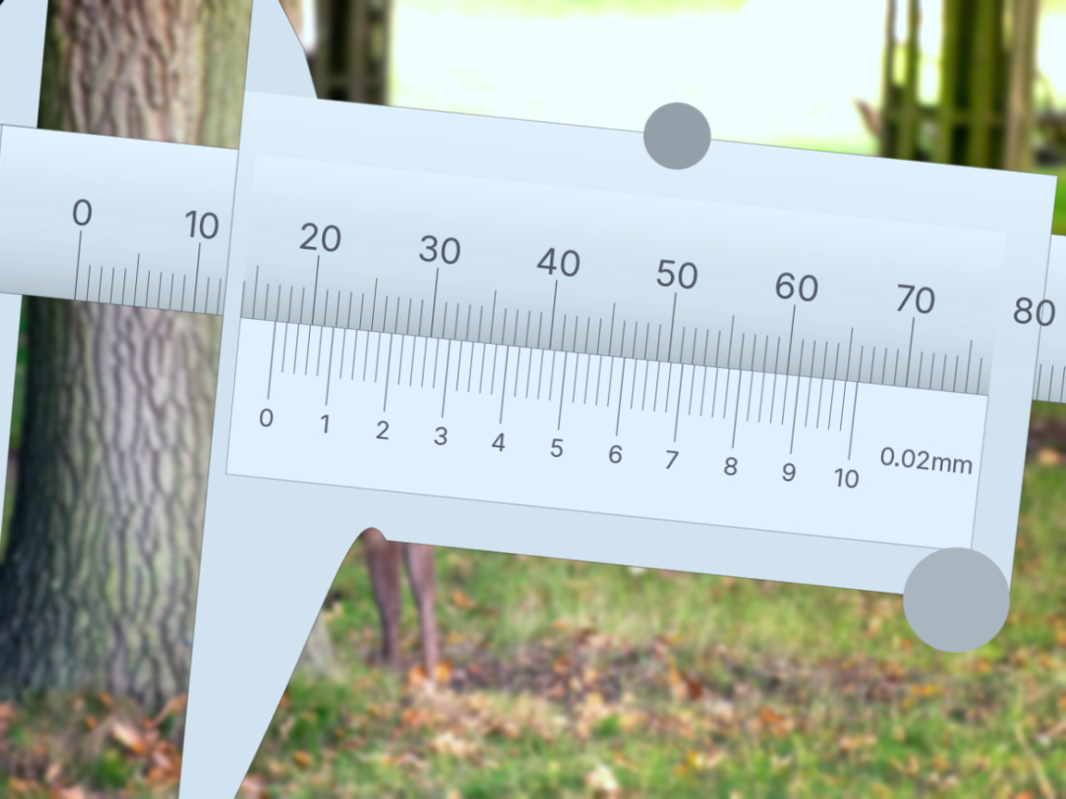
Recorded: 16.9,mm
